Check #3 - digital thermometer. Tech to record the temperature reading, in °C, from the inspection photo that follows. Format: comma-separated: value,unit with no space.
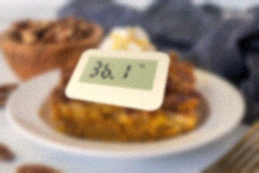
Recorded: 36.1,°C
